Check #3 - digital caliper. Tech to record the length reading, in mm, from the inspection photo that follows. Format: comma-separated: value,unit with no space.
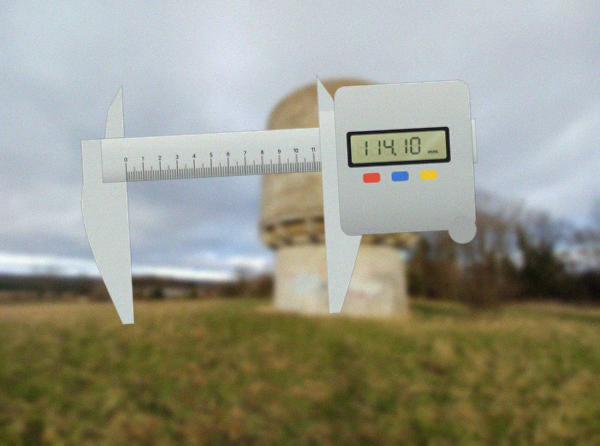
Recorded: 114.10,mm
